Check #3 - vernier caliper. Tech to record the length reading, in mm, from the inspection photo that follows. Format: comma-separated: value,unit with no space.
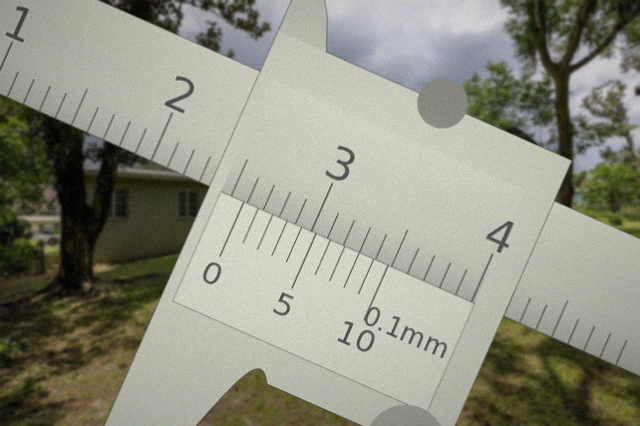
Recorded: 25.8,mm
